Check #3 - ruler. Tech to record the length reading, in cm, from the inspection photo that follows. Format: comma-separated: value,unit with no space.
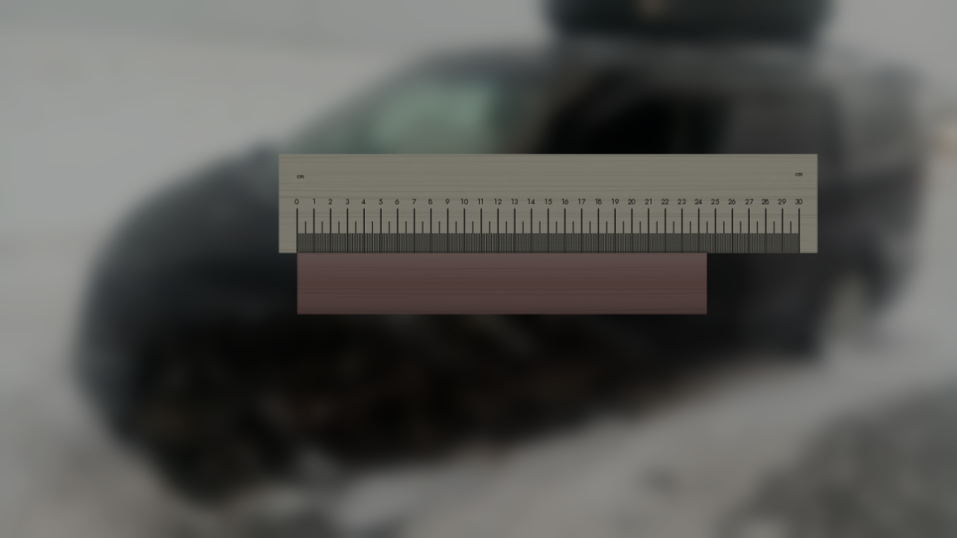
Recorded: 24.5,cm
